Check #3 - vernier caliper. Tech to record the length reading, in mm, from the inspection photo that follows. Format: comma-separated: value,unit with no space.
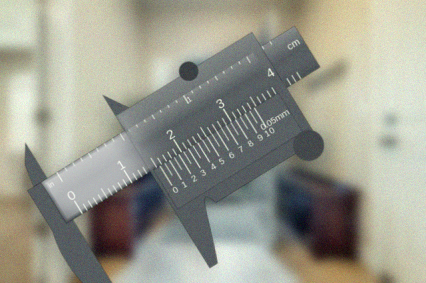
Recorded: 15.6,mm
